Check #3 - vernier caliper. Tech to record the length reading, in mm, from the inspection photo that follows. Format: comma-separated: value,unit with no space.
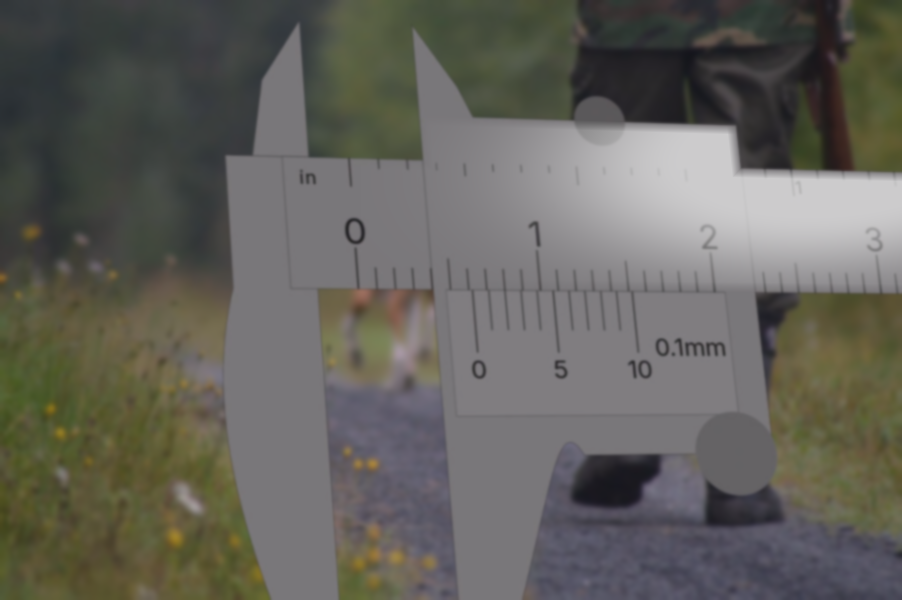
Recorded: 6.2,mm
